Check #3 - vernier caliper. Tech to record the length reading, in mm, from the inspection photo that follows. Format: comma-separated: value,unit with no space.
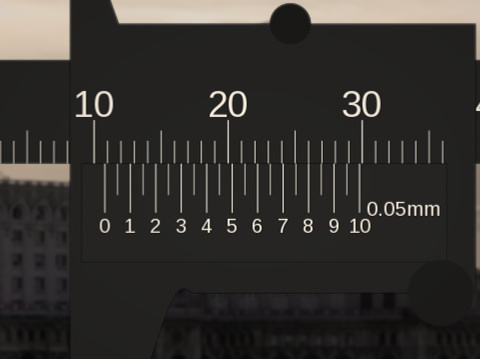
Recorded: 10.8,mm
